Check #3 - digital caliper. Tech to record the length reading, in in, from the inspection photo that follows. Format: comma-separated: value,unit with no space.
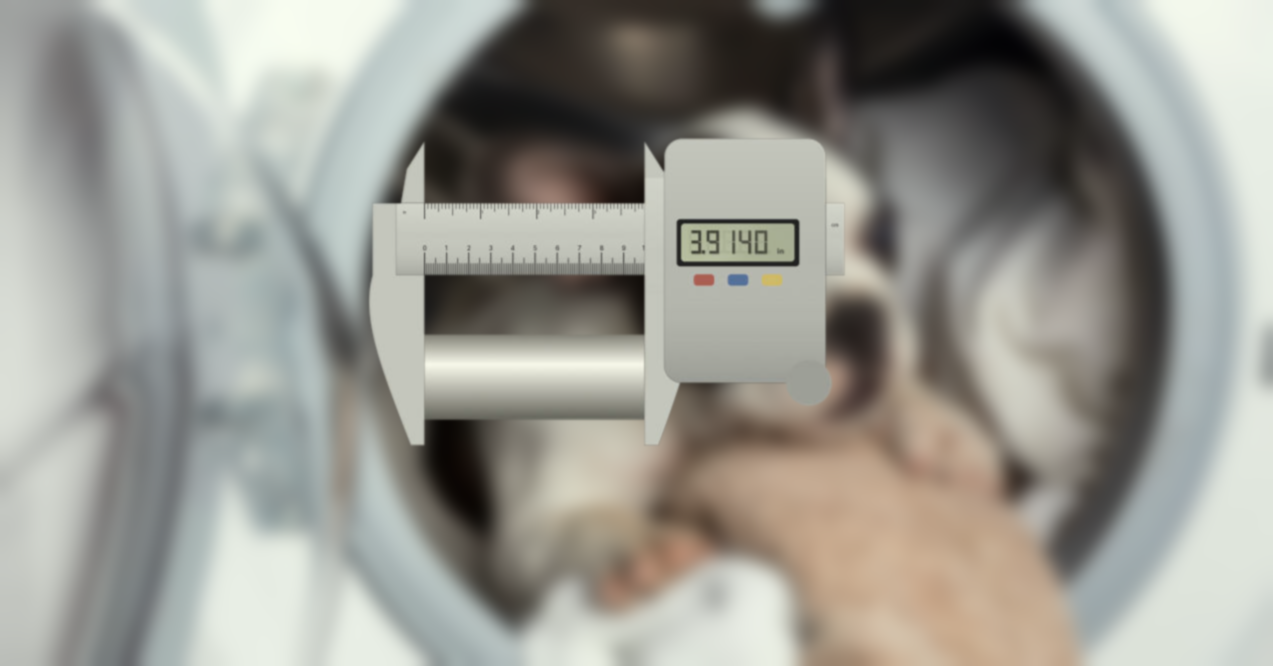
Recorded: 3.9140,in
